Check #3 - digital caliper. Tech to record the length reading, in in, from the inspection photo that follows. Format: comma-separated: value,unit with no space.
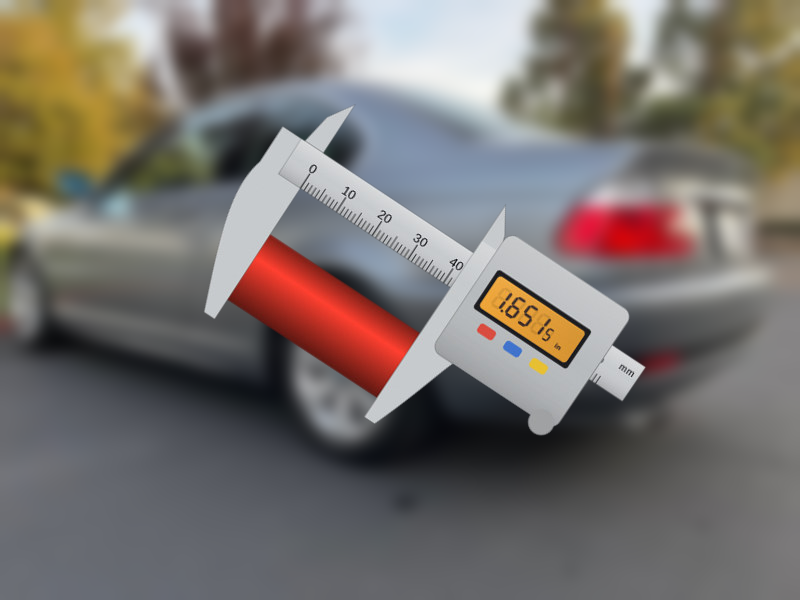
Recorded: 1.6515,in
